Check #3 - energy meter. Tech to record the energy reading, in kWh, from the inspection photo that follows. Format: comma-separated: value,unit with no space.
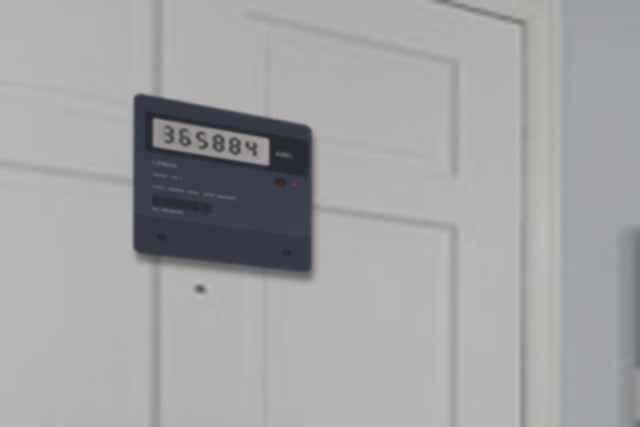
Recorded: 365884,kWh
